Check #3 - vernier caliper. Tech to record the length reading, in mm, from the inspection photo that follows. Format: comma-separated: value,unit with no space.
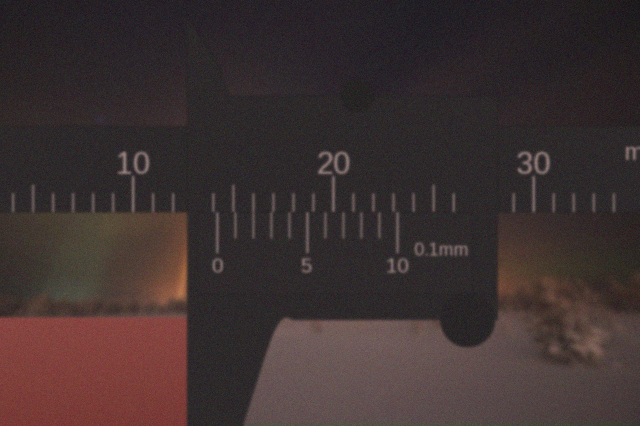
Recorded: 14.2,mm
